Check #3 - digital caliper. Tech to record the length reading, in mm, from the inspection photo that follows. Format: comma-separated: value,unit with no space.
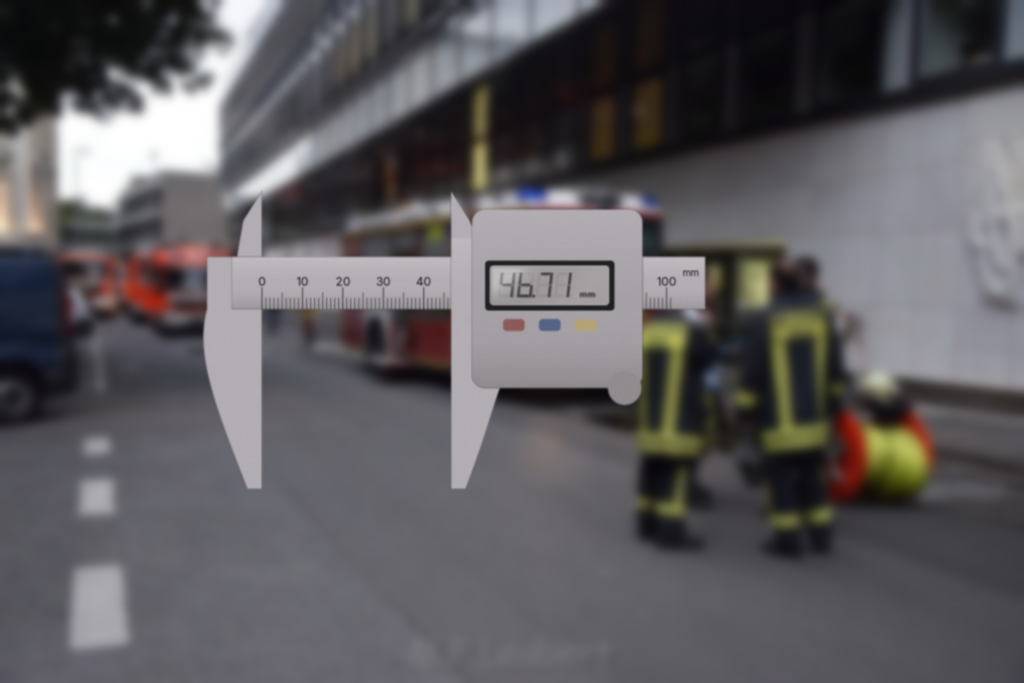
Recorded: 46.71,mm
